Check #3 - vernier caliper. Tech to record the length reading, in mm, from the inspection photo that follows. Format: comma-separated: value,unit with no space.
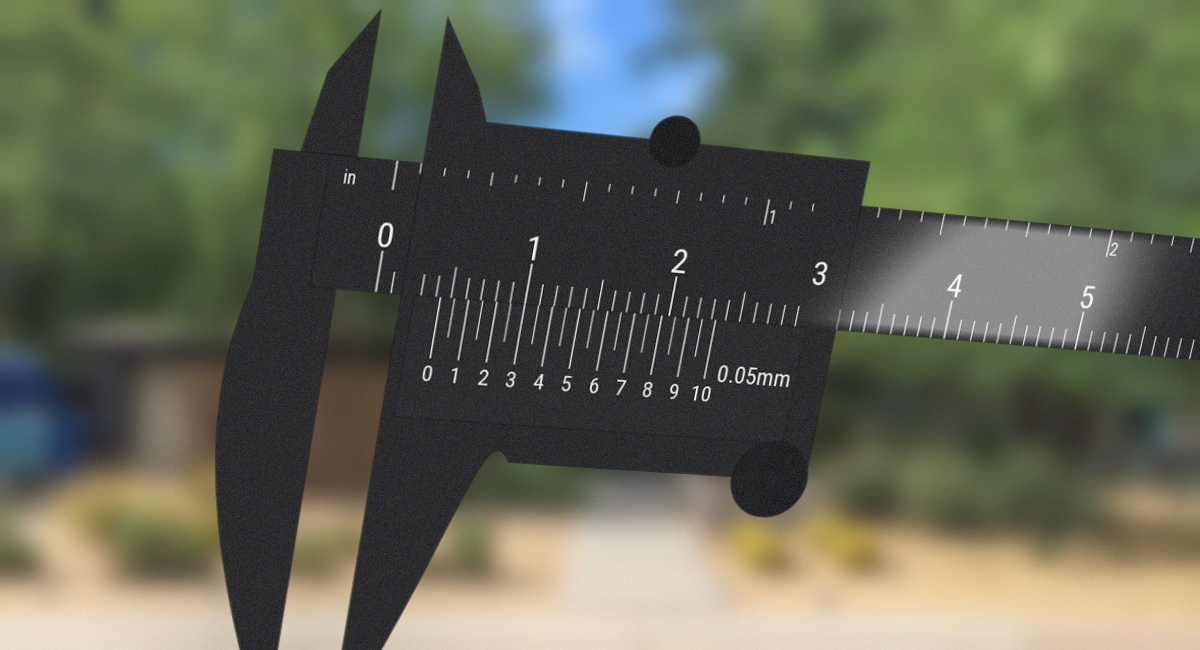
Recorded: 4.3,mm
